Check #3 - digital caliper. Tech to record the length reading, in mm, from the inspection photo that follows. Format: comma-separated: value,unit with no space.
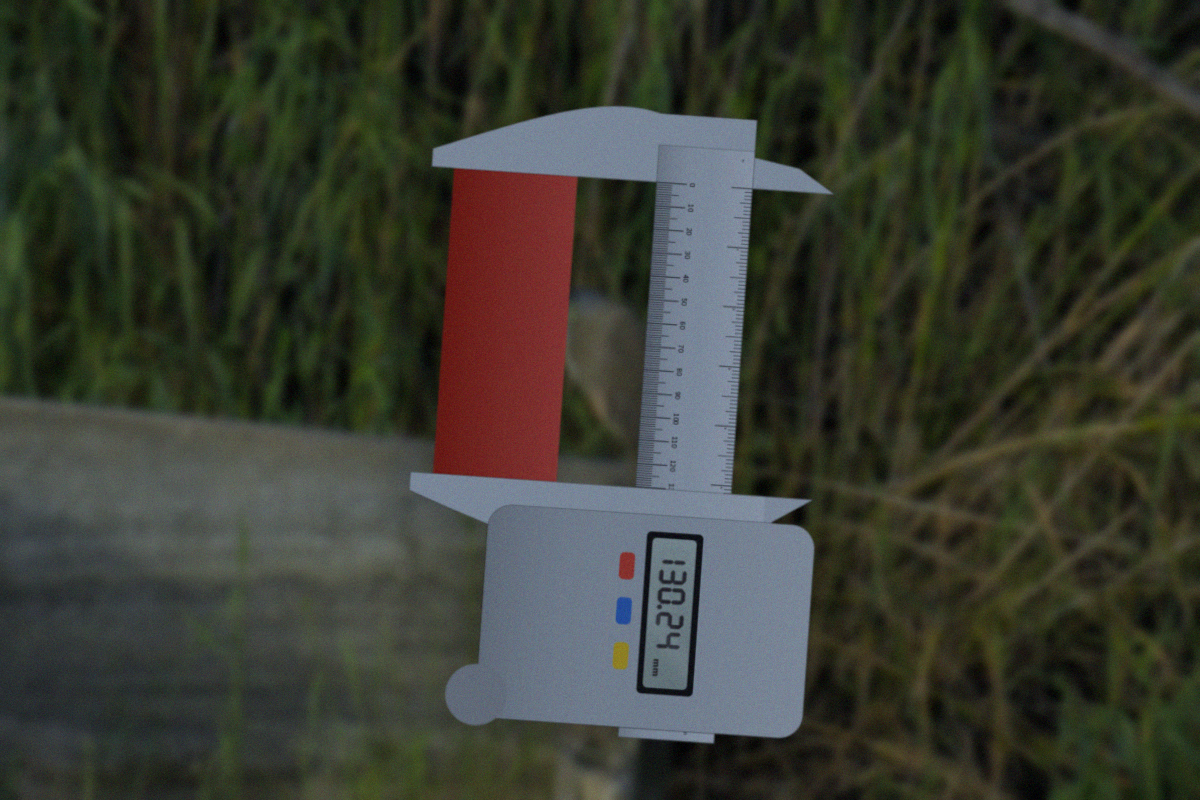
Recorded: 130.24,mm
